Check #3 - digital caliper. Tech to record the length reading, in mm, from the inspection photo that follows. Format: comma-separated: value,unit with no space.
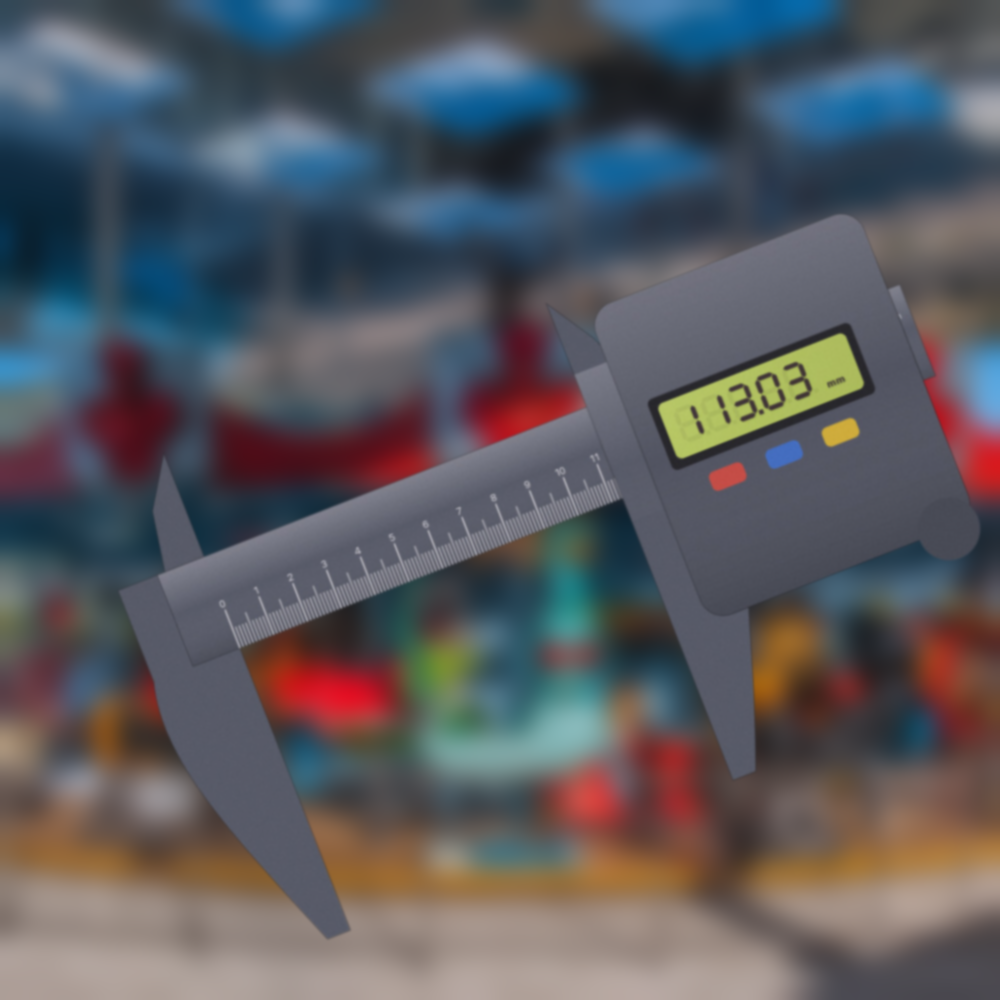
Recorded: 113.03,mm
